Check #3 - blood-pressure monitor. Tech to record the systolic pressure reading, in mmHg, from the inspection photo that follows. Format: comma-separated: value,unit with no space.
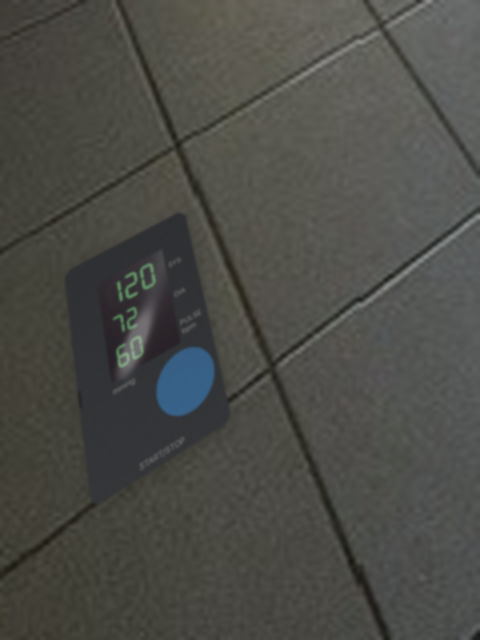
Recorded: 120,mmHg
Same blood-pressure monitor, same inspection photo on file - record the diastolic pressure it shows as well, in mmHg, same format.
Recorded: 72,mmHg
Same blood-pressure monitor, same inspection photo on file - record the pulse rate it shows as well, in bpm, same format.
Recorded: 60,bpm
